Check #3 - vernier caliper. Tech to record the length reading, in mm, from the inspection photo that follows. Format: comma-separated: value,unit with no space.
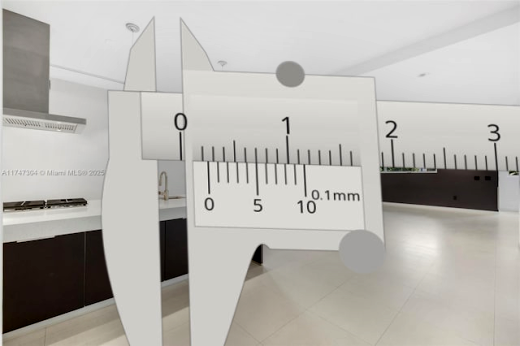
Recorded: 2.5,mm
